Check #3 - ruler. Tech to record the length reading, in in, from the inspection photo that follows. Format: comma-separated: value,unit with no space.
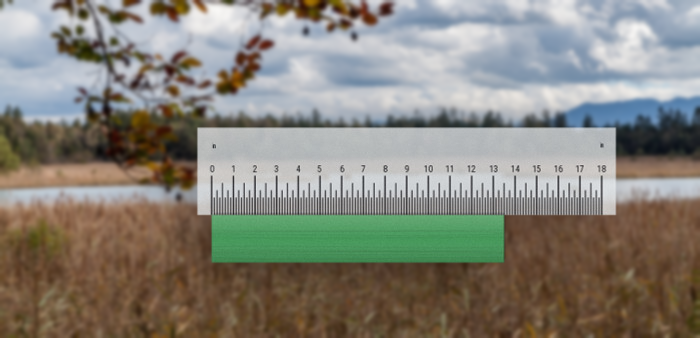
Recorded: 13.5,in
